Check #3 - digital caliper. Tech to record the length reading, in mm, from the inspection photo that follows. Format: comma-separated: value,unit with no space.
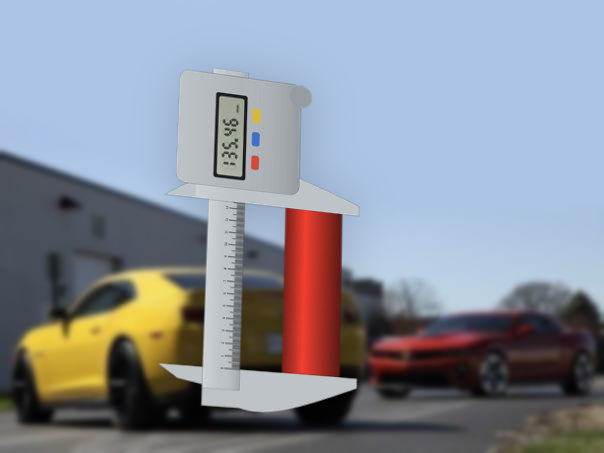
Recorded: 135.46,mm
